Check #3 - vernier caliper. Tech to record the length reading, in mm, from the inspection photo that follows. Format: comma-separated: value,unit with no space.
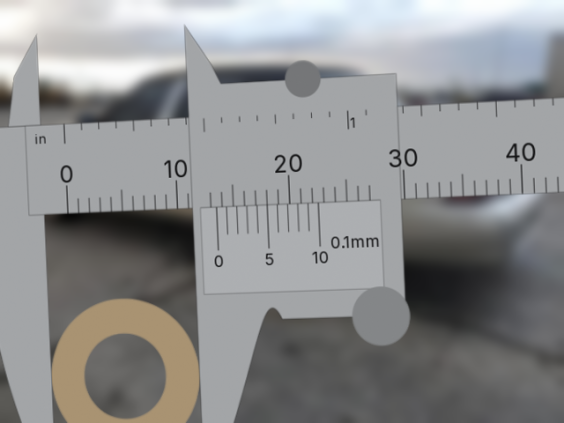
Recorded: 13.5,mm
